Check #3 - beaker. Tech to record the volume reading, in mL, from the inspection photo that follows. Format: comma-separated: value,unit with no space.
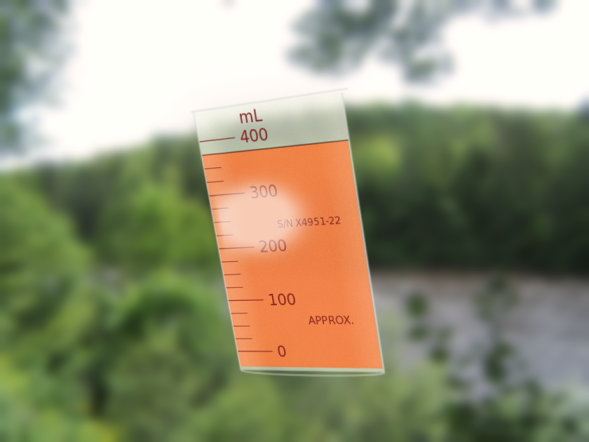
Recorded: 375,mL
